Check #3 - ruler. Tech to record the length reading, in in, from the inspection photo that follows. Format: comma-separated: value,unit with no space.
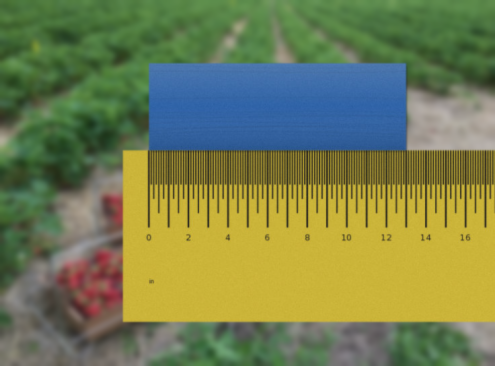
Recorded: 13,in
